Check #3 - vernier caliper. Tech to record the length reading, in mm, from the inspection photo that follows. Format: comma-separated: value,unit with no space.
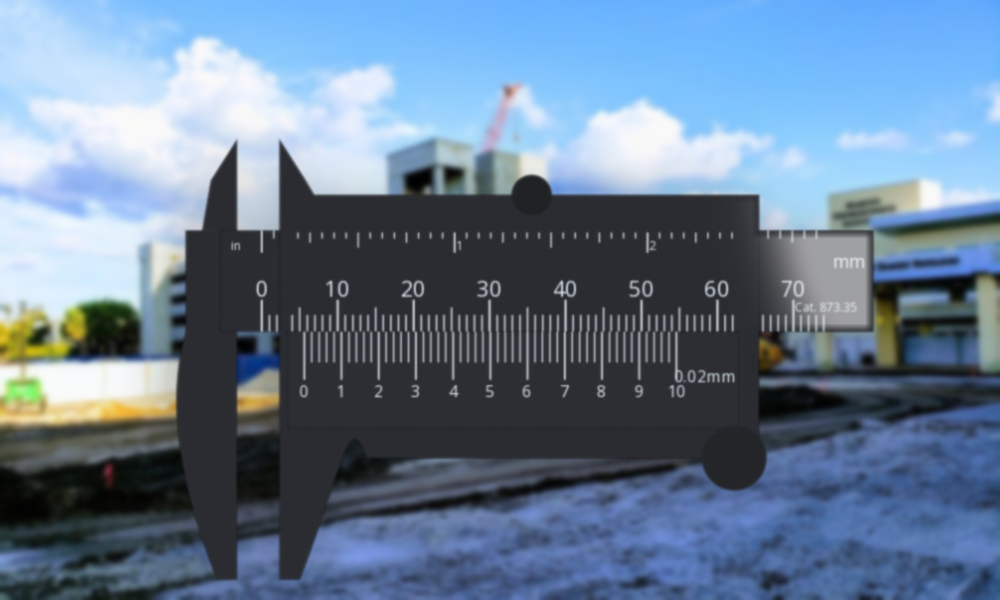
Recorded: 5.6,mm
